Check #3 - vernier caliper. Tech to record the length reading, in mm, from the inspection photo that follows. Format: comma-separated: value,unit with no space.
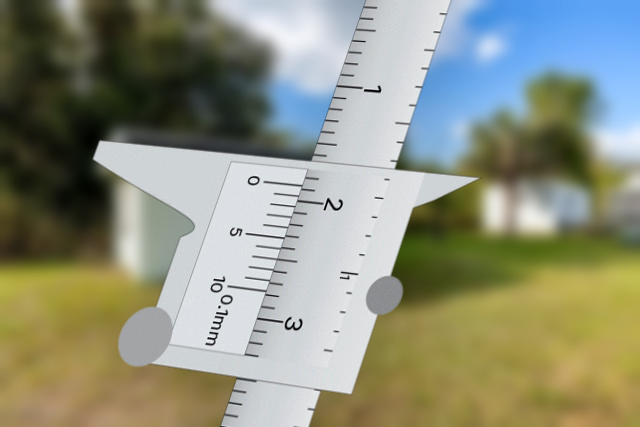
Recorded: 18.7,mm
